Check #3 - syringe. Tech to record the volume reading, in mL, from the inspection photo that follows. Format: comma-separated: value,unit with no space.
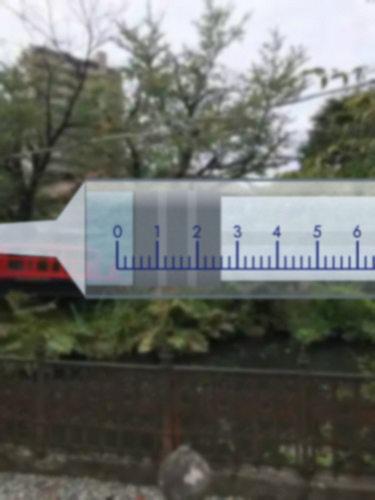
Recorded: 0.4,mL
